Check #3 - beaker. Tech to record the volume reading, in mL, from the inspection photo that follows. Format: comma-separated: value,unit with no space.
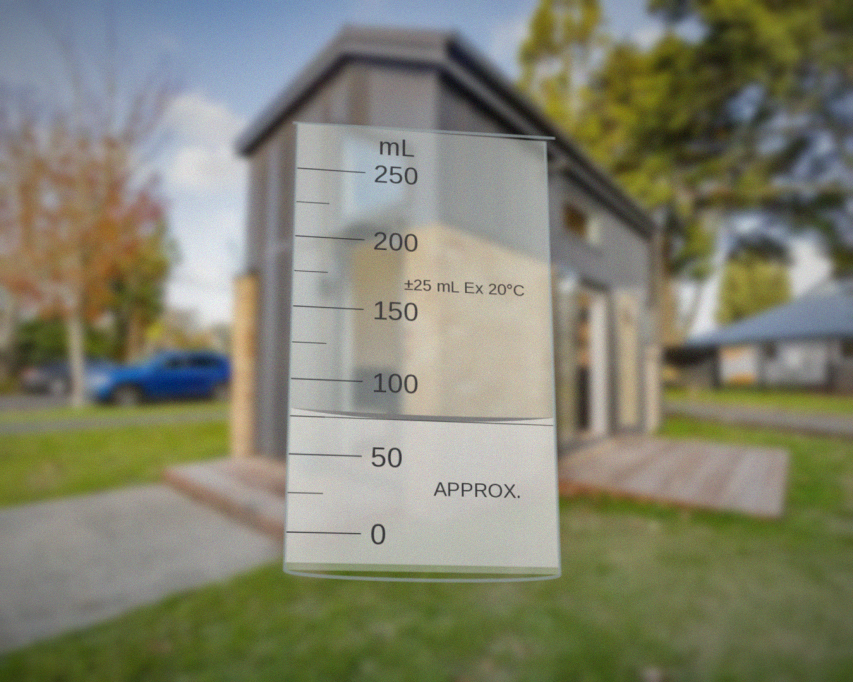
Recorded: 75,mL
